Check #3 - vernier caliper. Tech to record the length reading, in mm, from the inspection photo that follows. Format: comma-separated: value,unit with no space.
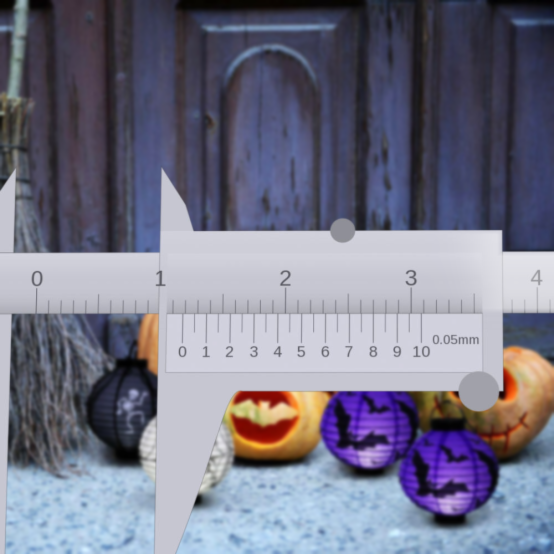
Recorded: 11.8,mm
